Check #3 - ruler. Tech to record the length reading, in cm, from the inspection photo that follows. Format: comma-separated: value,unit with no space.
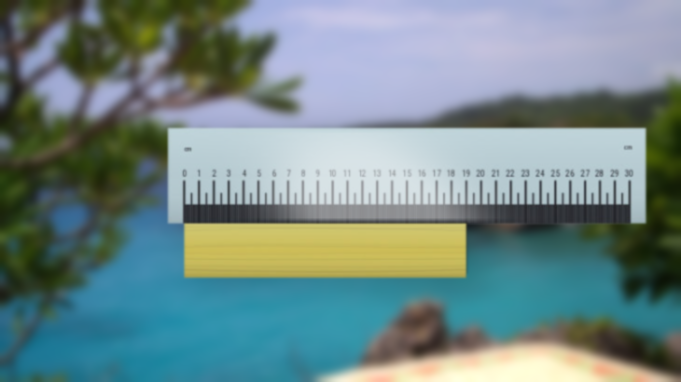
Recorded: 19,cm
